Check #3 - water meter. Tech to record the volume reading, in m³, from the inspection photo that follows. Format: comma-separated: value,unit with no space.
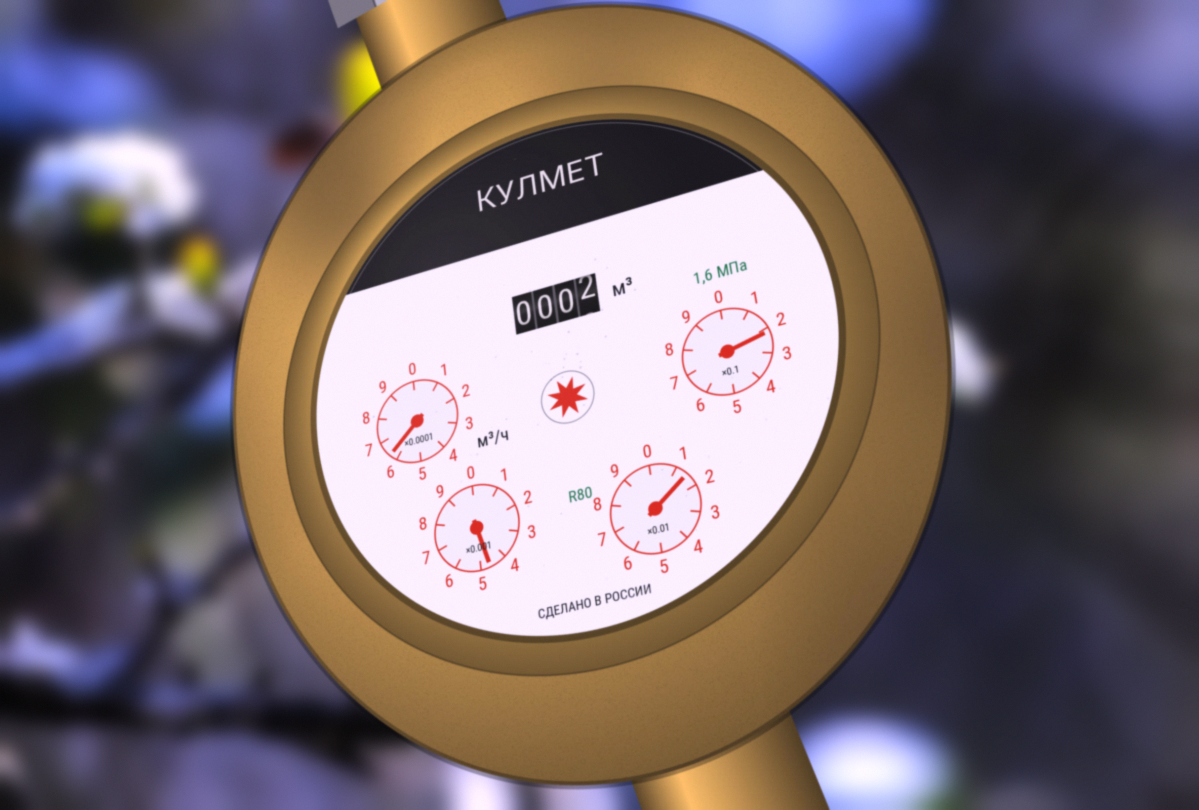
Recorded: 2.2146,m³
